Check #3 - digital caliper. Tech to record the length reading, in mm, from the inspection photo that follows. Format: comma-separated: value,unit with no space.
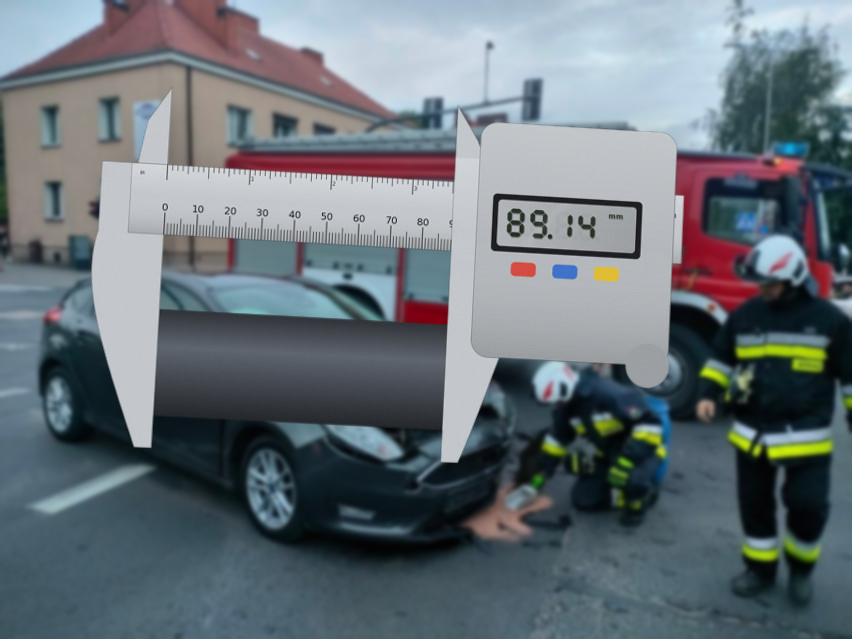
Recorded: 89.14,mm
